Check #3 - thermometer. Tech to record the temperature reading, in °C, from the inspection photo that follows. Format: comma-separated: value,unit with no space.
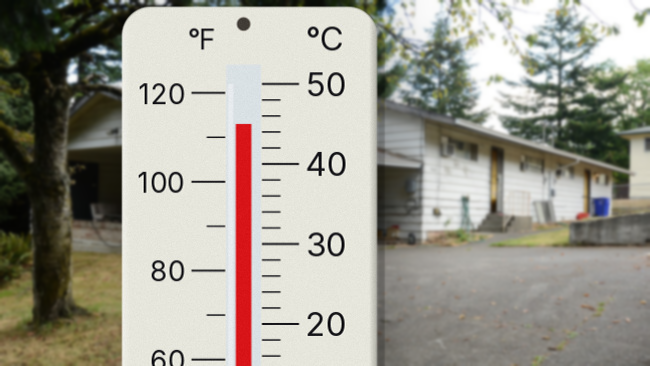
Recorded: 45,°C
